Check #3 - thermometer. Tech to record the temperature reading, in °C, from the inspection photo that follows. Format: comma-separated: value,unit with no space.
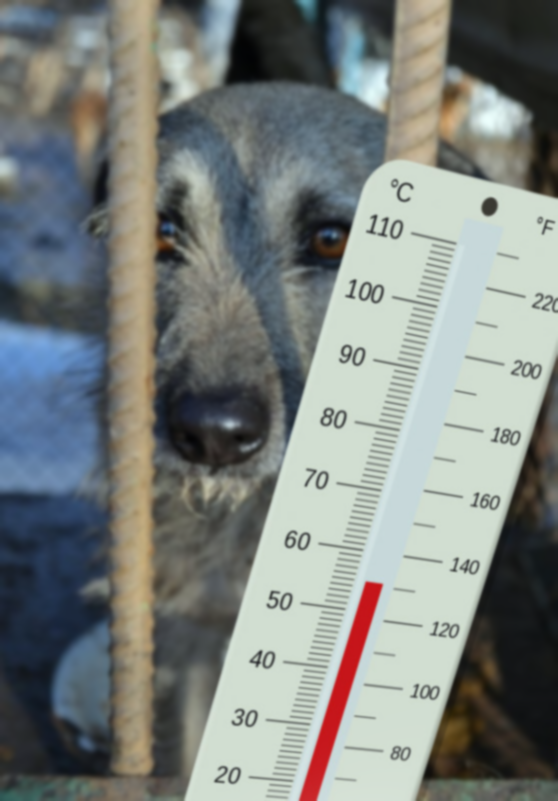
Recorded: 55,°C
